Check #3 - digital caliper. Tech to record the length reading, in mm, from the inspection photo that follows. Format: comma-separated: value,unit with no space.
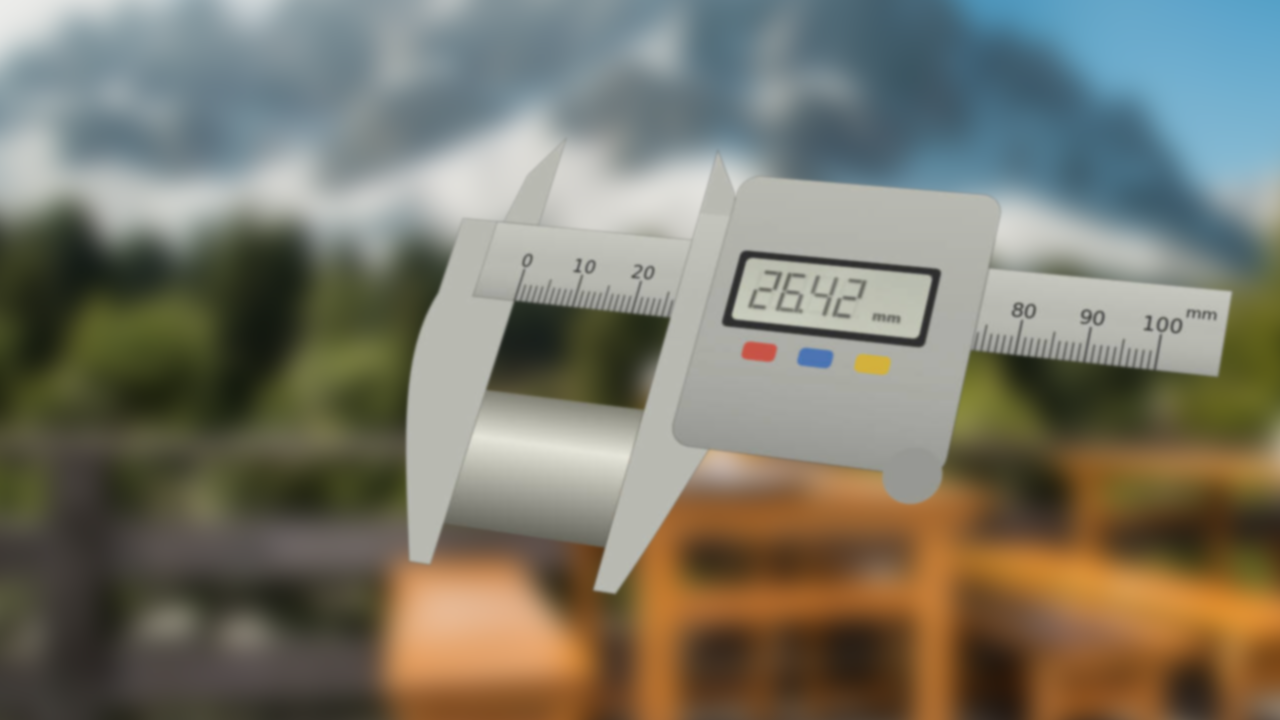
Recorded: 26.42,mm
